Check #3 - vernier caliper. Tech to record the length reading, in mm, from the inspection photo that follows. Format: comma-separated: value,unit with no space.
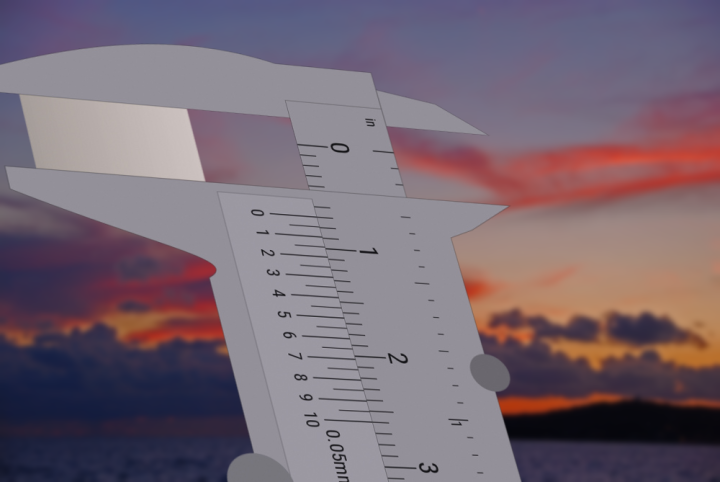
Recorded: 7.0,mm
